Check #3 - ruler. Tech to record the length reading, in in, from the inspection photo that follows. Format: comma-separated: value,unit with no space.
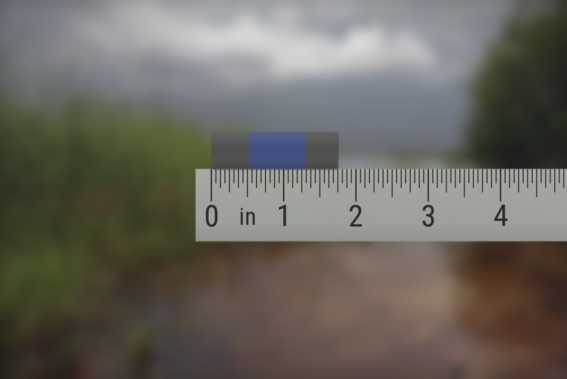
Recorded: 1.75,in
